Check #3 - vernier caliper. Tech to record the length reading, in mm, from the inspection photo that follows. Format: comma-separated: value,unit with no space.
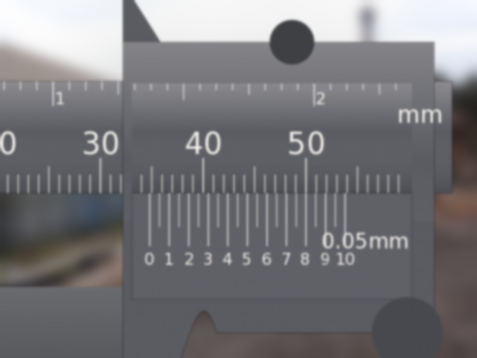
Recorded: 34.8,mm
